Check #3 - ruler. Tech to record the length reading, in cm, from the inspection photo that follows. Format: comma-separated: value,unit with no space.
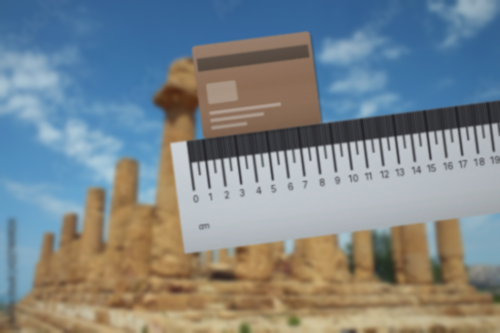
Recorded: 7.5,cm
